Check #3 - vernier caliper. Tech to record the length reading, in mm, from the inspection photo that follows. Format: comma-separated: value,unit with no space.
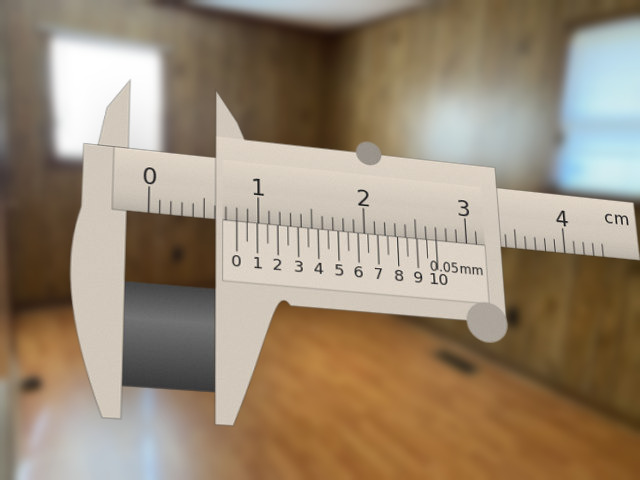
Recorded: 8.0,mm
